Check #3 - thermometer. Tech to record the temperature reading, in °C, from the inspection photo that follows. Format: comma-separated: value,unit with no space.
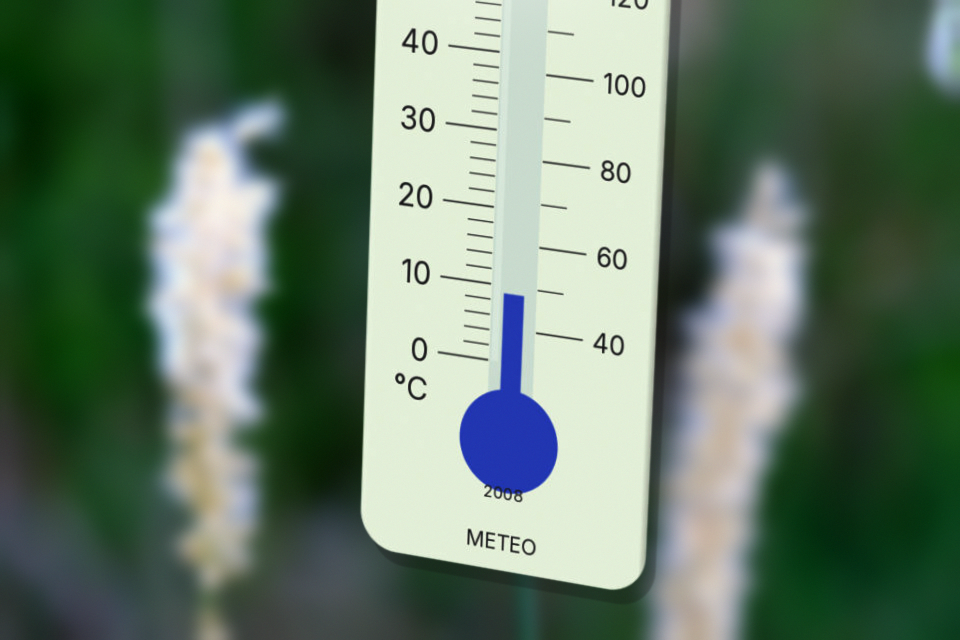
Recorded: 9,°C
